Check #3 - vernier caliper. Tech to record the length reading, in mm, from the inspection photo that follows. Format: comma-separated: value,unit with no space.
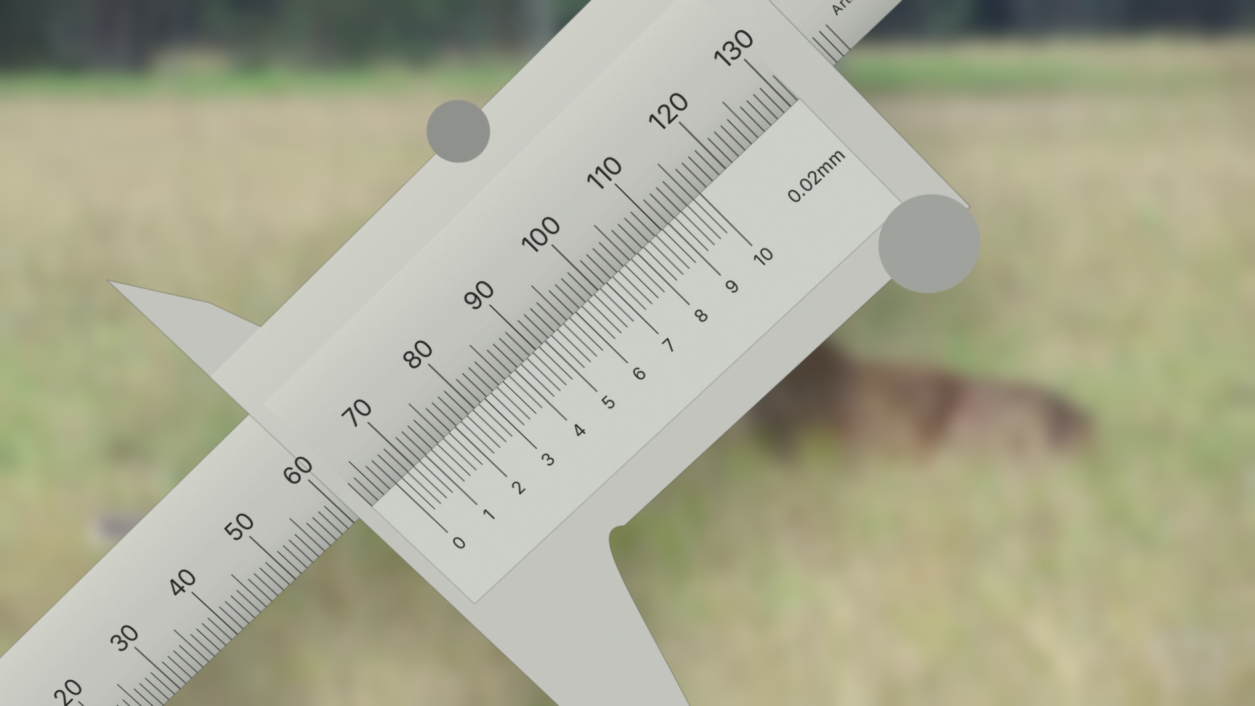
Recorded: 67.0,mm
